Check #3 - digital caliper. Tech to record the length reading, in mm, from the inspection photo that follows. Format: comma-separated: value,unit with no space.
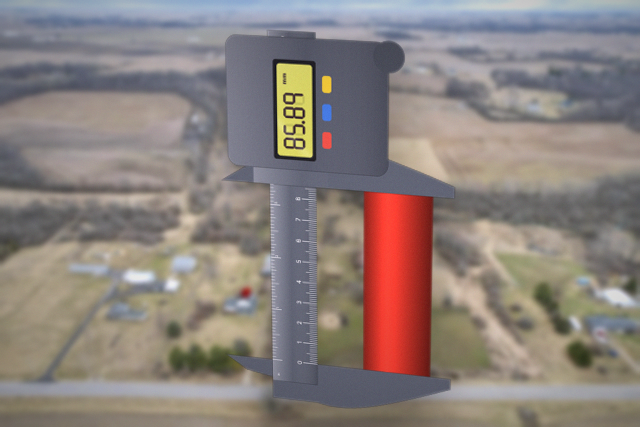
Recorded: 85.89,mm
